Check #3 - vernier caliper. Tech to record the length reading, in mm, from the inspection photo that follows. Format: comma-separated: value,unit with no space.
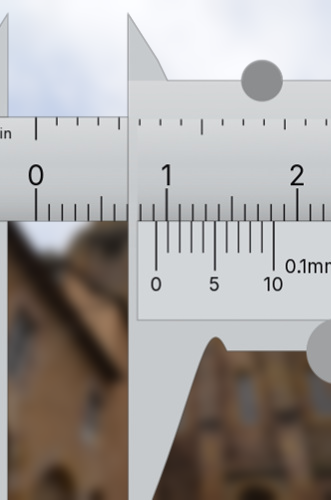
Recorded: 9.2,mm
